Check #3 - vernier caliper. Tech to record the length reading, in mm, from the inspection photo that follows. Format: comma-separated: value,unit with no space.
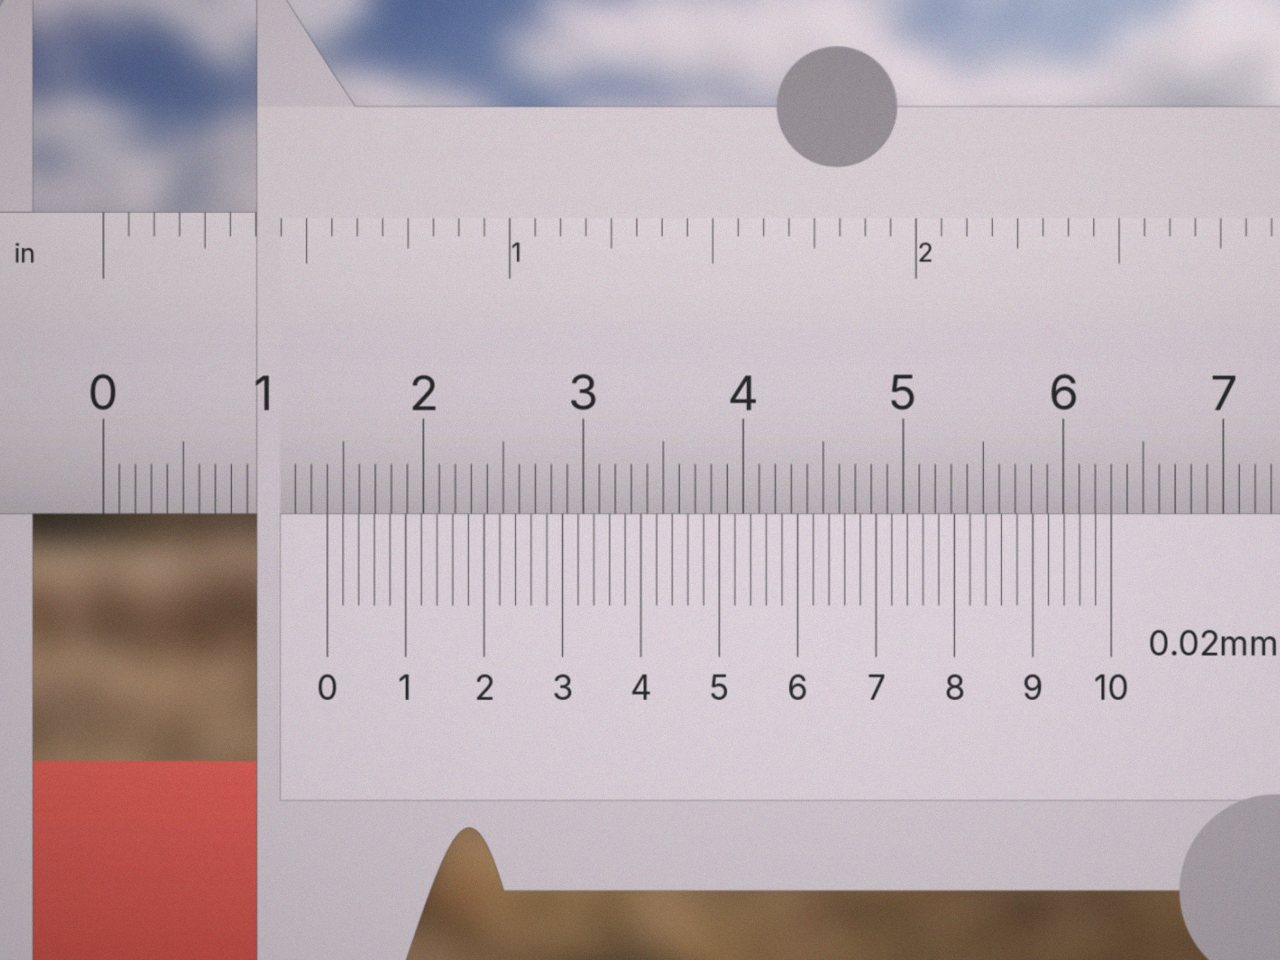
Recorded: 14.0,mm
